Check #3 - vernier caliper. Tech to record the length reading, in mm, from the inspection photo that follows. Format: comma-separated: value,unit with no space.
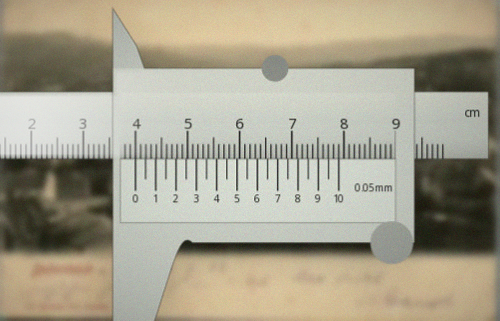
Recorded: 40.0,mm
